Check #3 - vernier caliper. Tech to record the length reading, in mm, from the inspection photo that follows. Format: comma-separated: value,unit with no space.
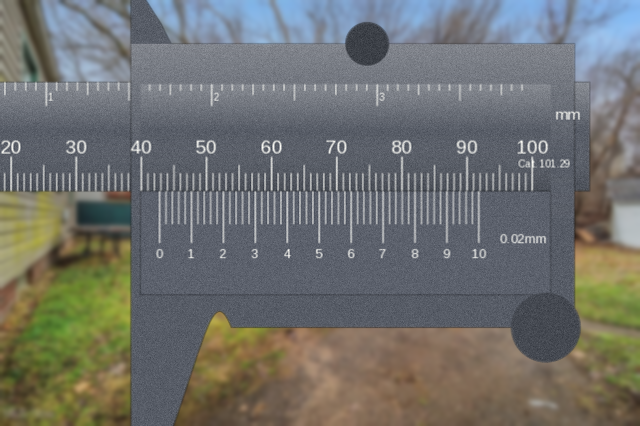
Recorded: 42.8,mm
